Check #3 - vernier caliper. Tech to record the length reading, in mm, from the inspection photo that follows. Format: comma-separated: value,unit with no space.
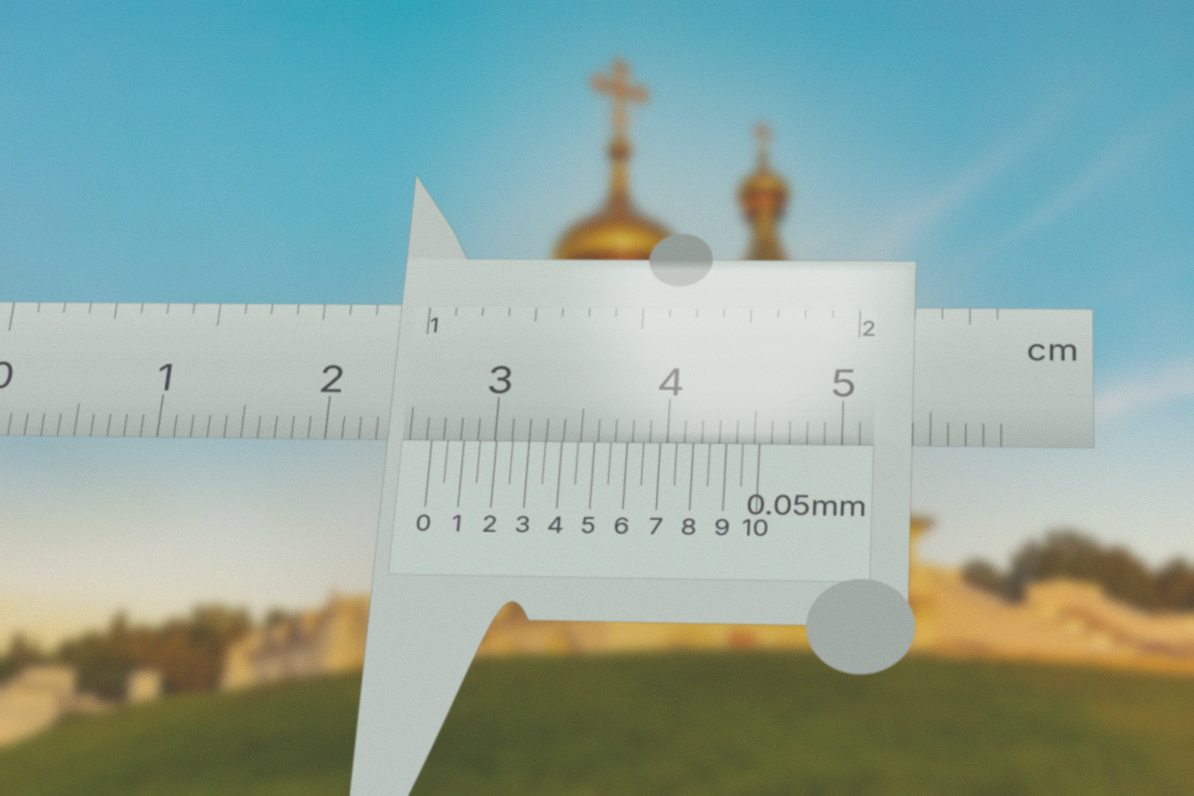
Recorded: 26.3,mm
